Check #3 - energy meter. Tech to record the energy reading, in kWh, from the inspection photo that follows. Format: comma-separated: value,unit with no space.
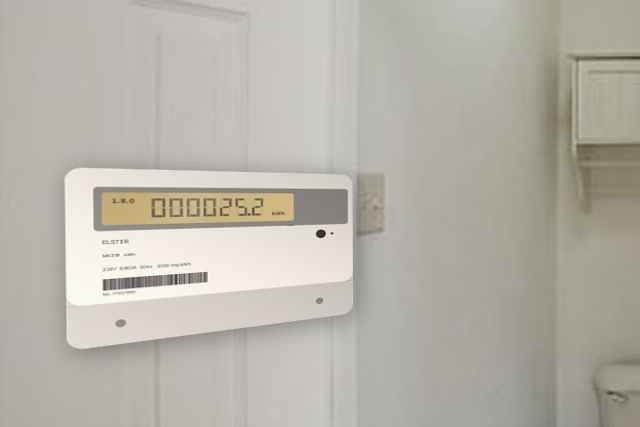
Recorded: 25.2,kWh
